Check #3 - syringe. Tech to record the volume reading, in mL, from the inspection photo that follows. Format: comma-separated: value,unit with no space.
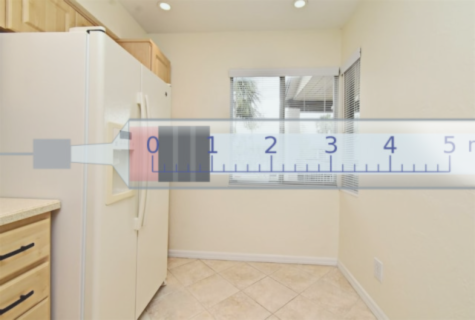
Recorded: 0.1,mL
